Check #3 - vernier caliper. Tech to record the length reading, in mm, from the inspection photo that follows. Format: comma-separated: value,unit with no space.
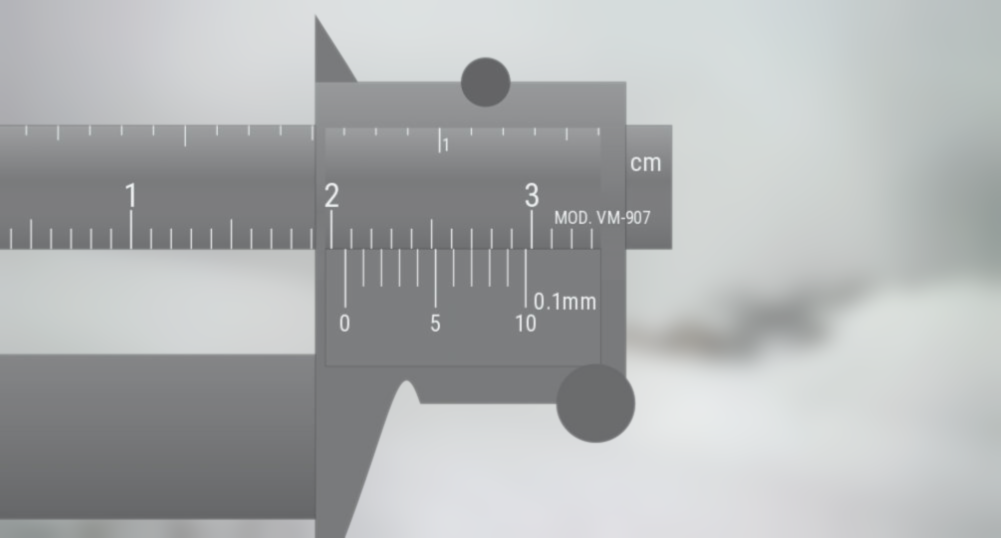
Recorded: 20.7,mm
